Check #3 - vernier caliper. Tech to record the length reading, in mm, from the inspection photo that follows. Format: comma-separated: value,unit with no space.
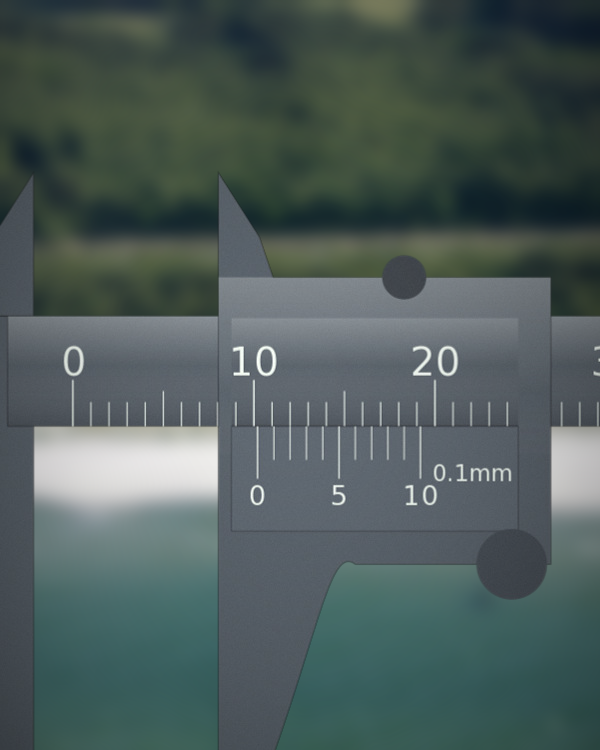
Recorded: 10.2,mm
